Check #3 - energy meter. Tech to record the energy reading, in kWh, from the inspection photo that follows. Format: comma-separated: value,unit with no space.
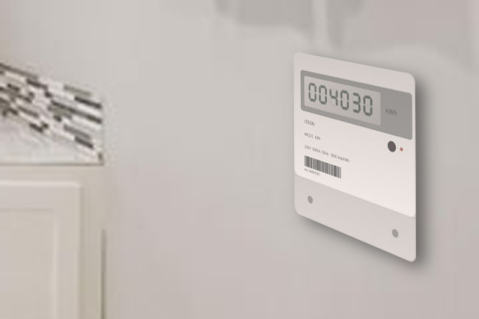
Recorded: 4030,kWh
